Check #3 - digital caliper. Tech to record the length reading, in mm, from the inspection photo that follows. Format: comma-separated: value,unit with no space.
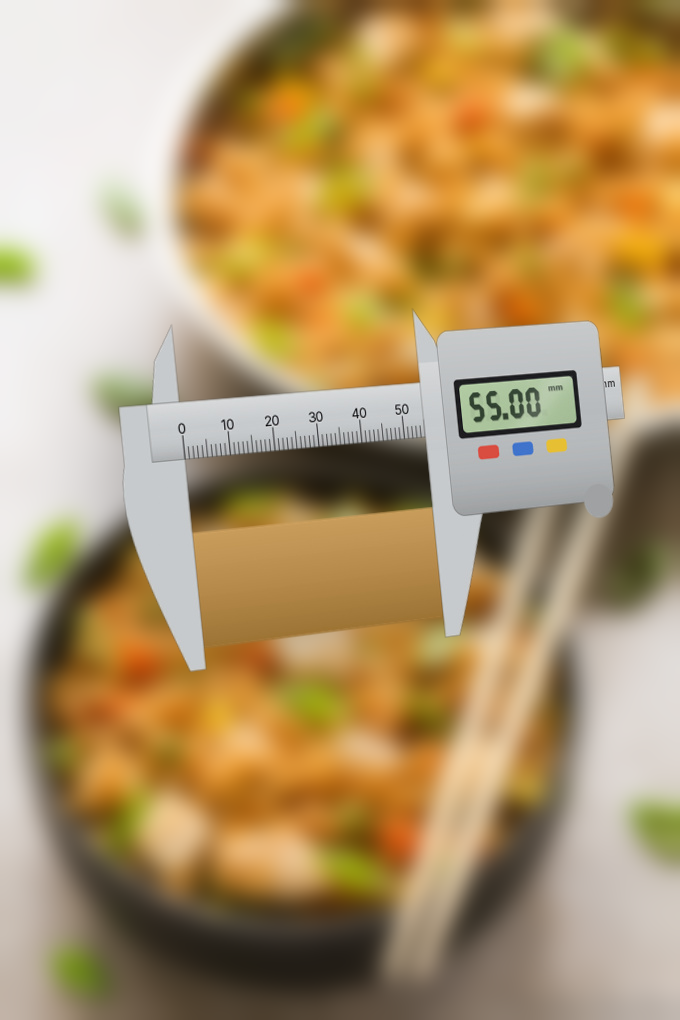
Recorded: 55.00,mm
